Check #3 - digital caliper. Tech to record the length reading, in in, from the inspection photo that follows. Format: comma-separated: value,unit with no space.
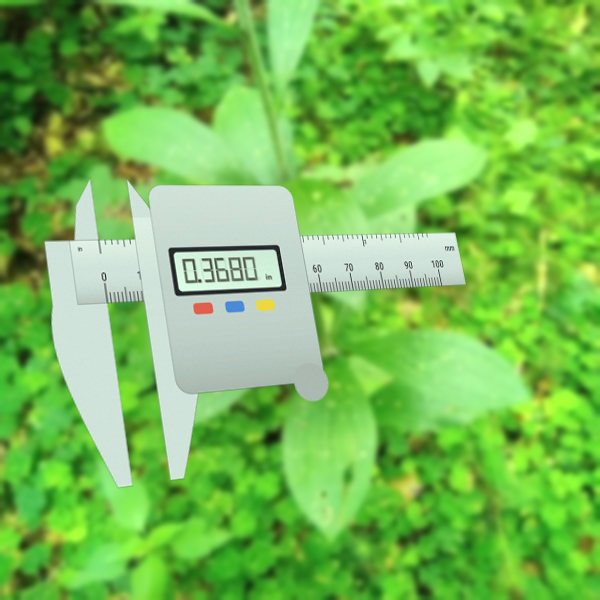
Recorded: 0.3680,in
